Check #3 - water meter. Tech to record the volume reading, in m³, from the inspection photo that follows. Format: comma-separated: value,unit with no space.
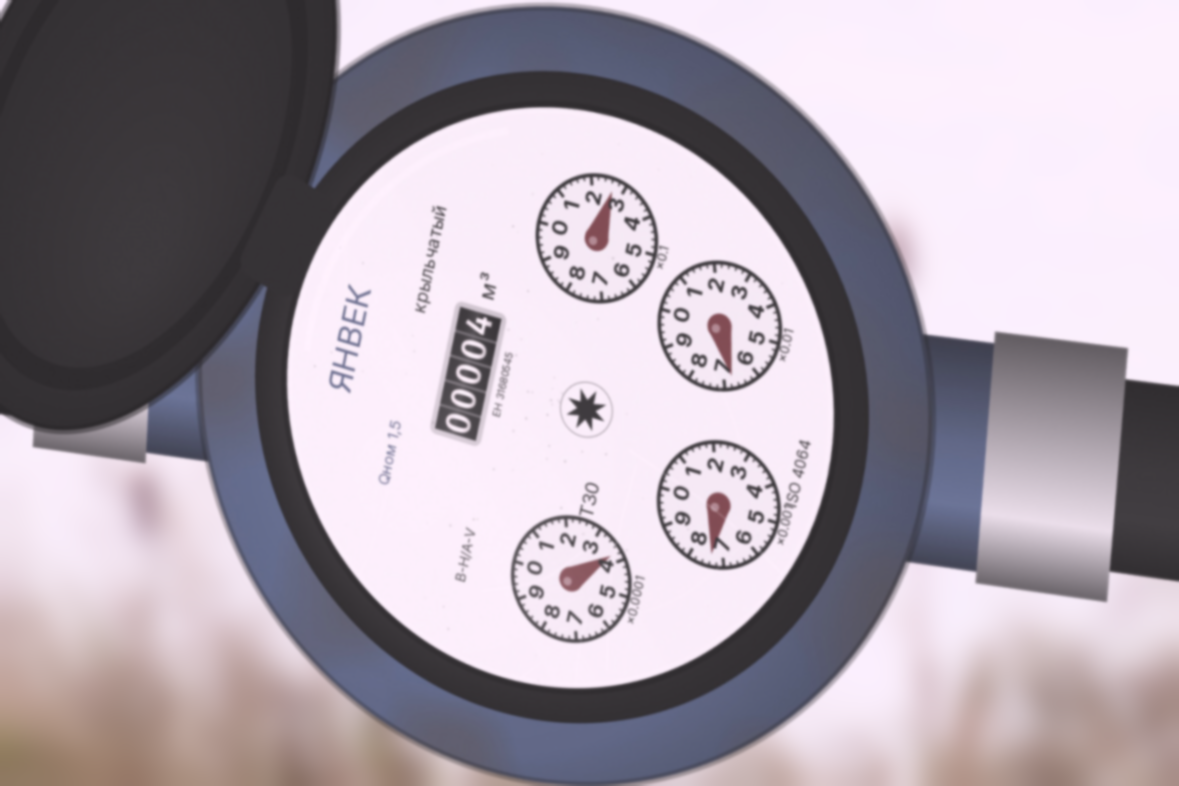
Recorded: 4.2673,m³
